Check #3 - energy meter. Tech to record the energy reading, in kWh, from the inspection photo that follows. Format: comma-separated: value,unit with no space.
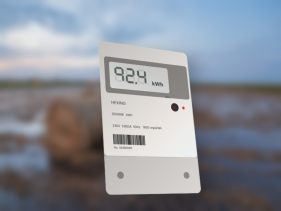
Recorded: 92.4,kWh
